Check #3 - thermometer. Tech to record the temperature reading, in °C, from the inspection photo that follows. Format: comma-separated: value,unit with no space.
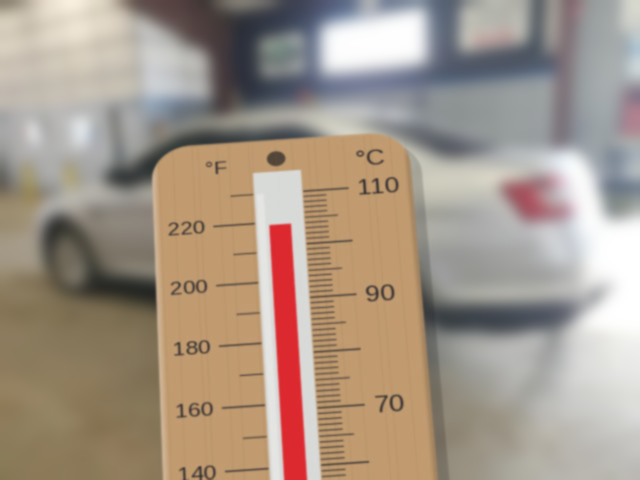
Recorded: 104,°C
